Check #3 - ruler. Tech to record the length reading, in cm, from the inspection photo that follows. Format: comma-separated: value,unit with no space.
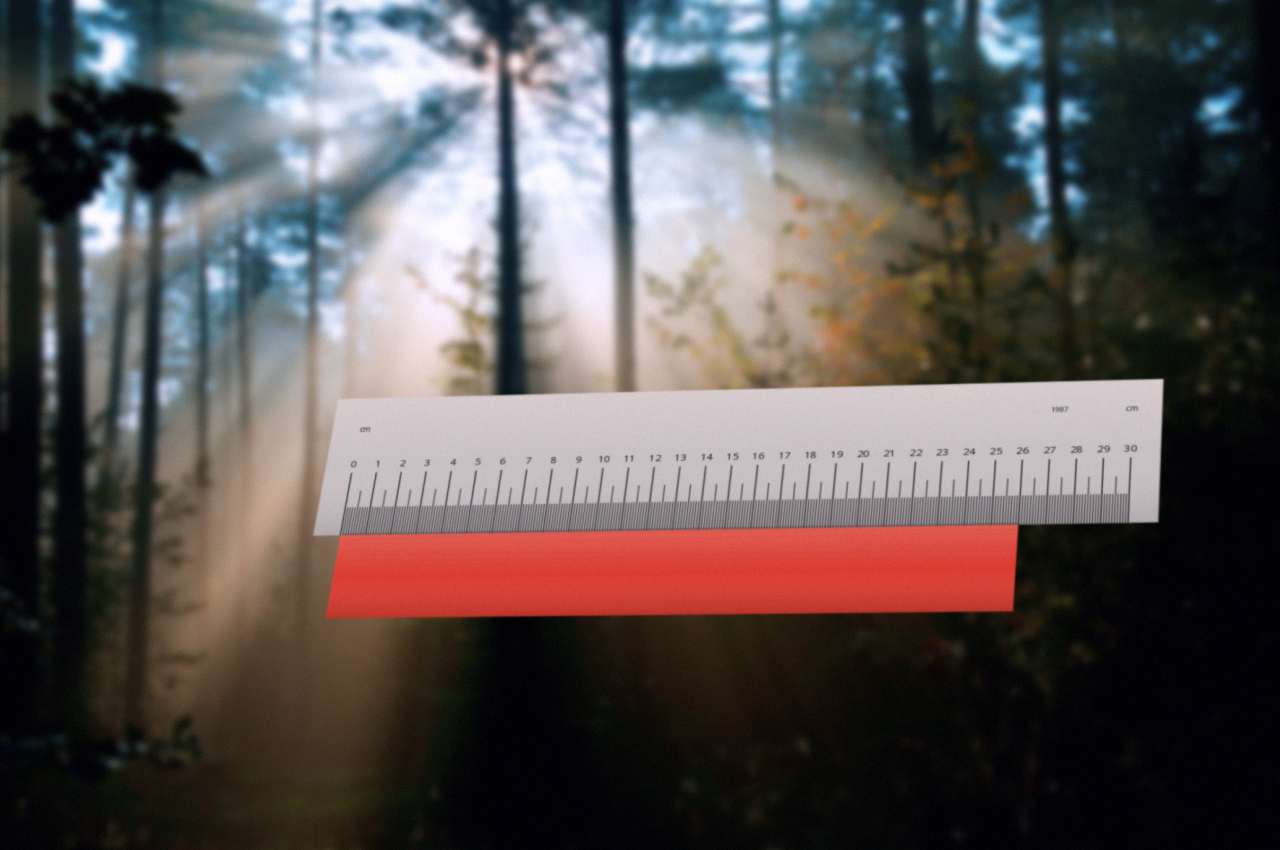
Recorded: 26,cm
